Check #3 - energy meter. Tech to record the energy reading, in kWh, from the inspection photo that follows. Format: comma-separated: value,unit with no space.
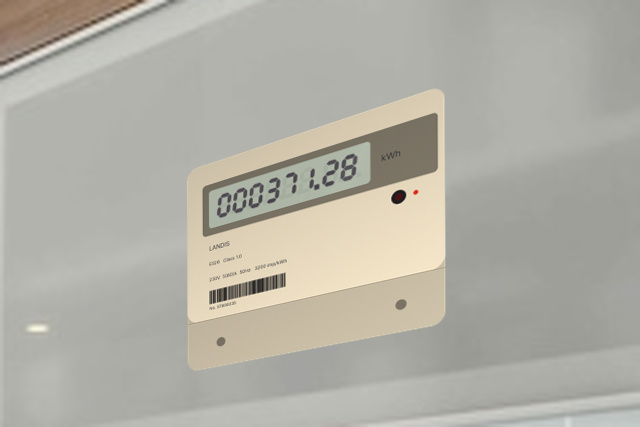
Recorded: 371.28,kWh
